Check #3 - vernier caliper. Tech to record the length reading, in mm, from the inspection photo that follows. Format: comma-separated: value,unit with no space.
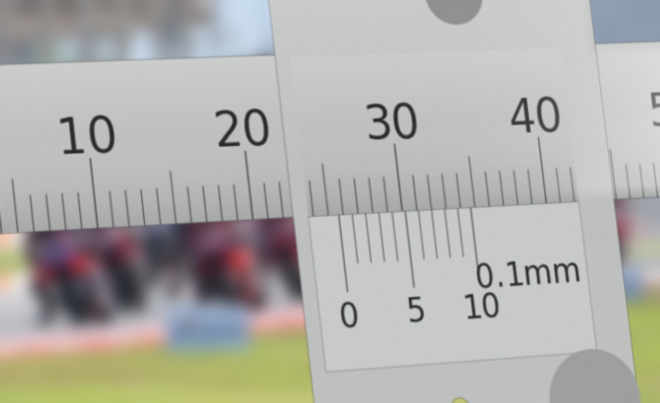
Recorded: 25.7,mm
